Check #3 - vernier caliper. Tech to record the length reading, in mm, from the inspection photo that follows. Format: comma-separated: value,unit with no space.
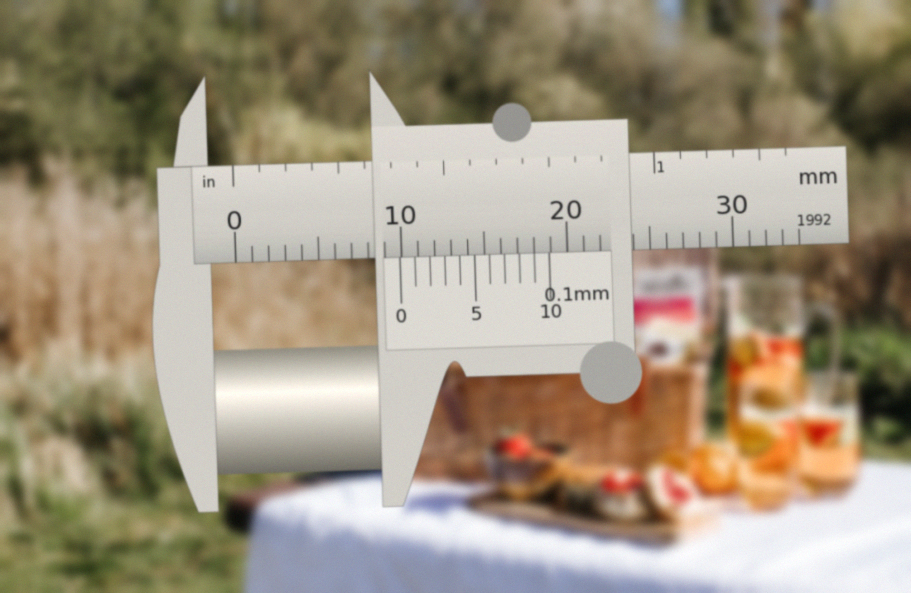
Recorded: 9.9,mm
